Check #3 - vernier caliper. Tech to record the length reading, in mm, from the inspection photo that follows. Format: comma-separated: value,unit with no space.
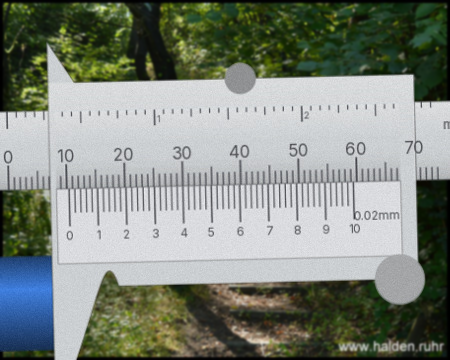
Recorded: 10.4,mm
